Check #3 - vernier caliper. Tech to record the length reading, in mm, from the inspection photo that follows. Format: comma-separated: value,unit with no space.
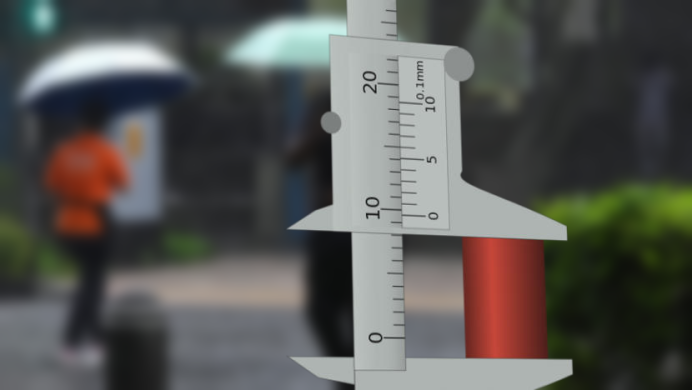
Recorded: 9.6,mm
